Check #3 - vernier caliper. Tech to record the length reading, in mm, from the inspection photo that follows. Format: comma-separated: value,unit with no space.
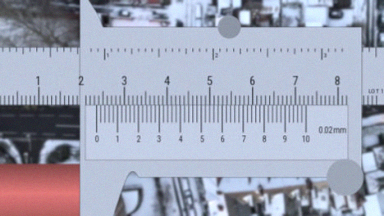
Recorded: 23.5,mm
